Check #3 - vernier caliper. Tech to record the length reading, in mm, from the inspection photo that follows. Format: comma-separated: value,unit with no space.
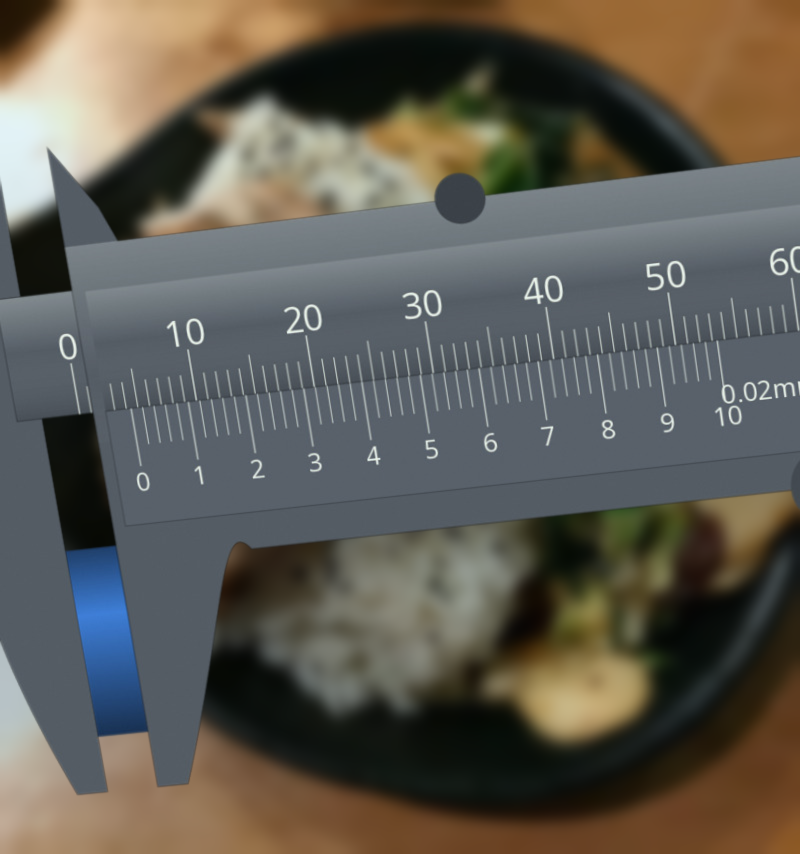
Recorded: 4.4,mm
